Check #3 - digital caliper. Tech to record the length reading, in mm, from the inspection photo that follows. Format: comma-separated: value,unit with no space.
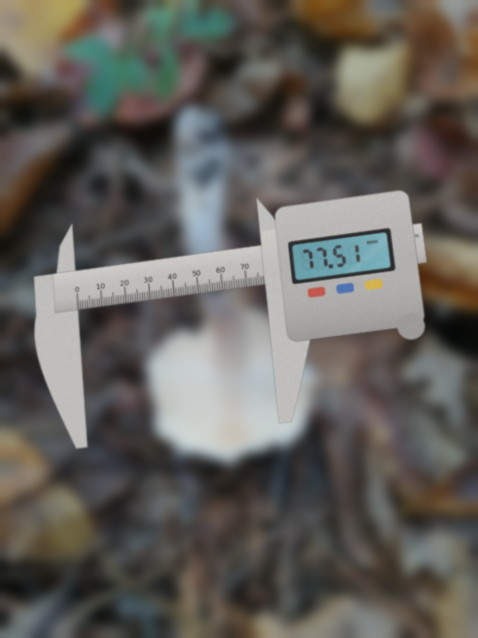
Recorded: 77.51,mm
